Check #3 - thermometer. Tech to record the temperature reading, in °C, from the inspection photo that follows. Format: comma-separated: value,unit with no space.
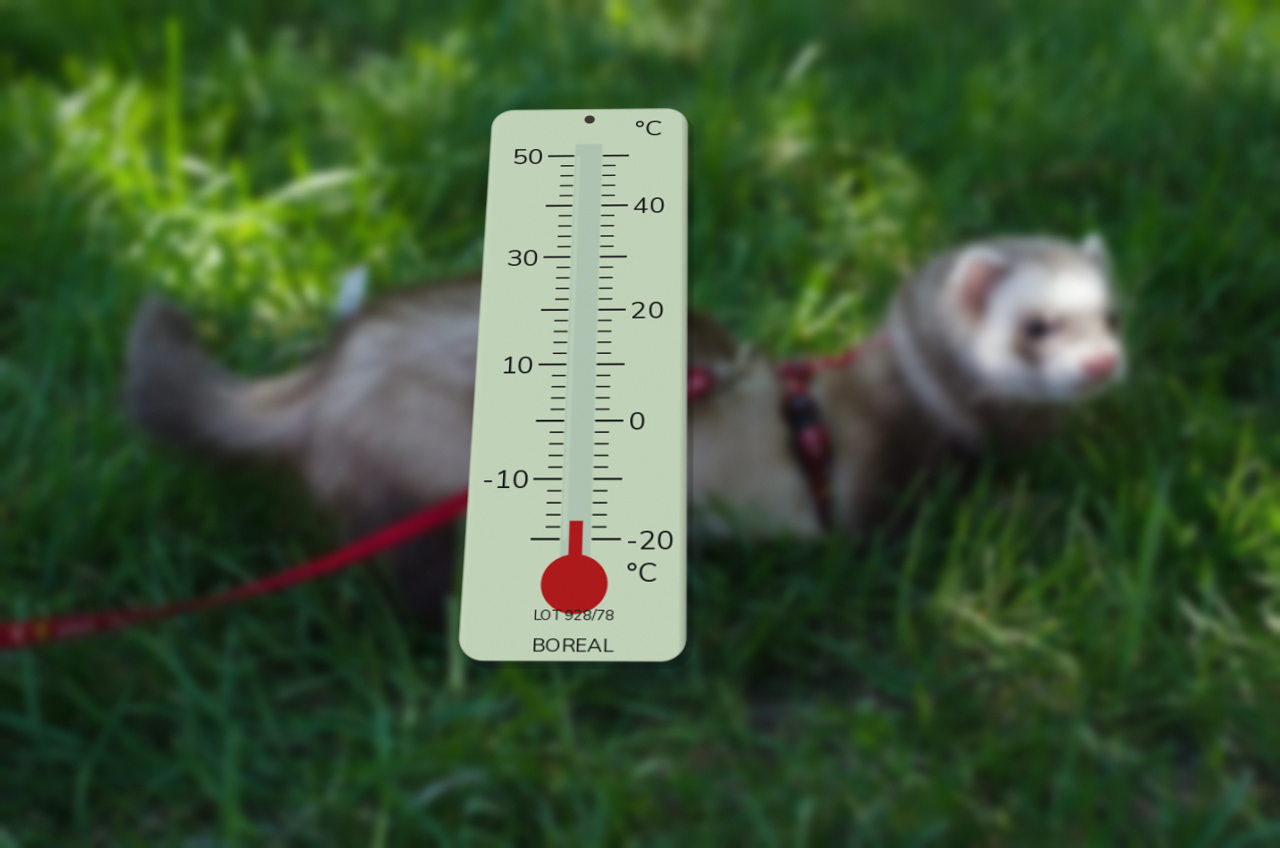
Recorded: -17,°C
